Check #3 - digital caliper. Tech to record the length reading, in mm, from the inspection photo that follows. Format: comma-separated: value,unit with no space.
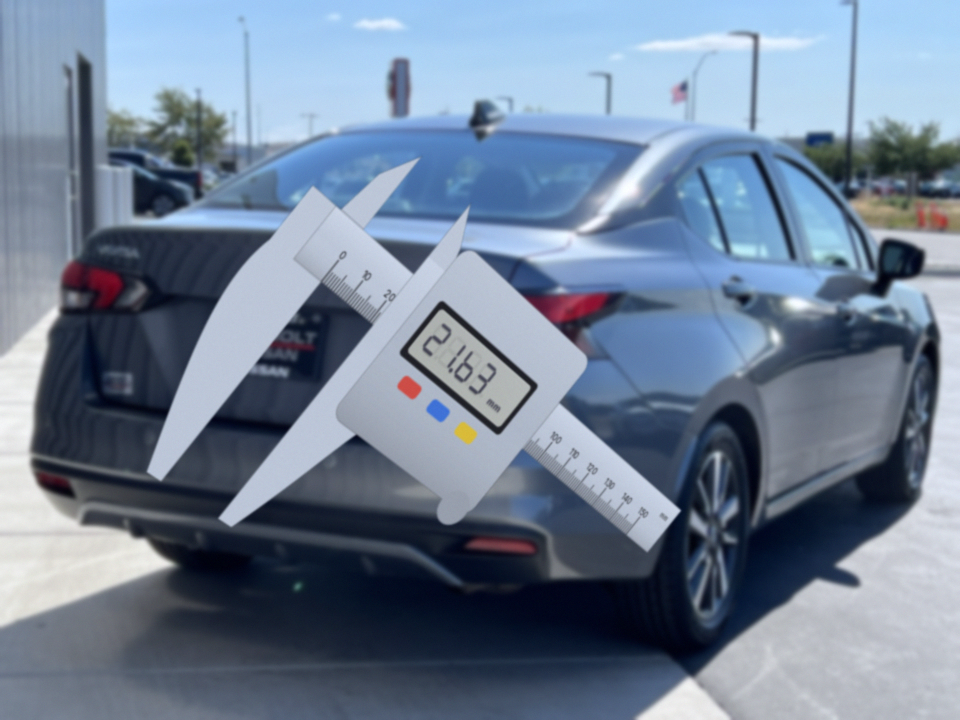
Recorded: 21.63,mm
